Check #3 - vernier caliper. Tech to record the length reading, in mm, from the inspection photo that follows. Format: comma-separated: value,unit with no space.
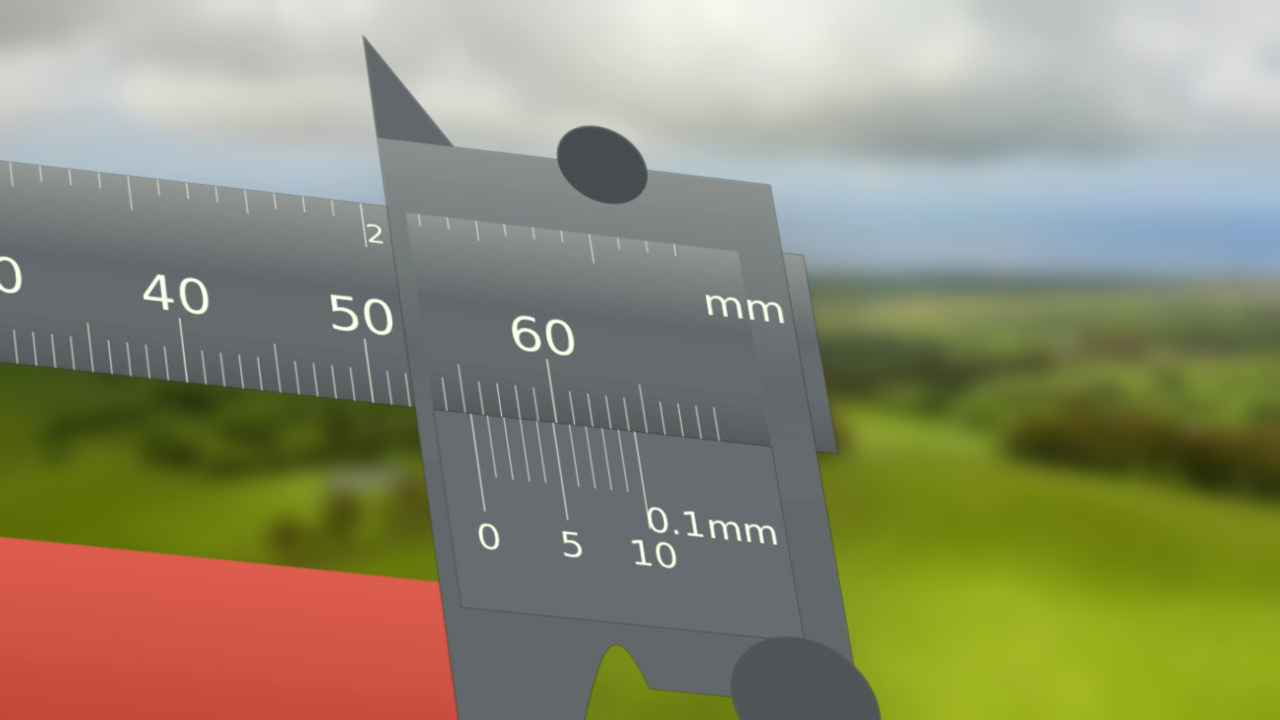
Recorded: 55.3,mm
